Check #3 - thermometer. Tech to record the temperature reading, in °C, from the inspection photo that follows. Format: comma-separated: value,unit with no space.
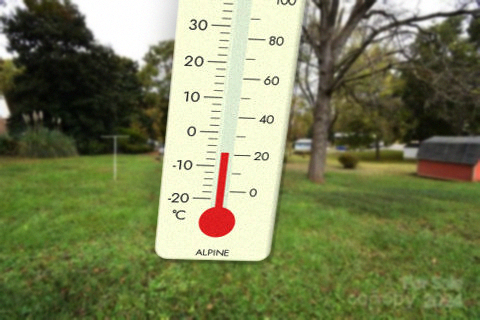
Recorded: -6,°C
